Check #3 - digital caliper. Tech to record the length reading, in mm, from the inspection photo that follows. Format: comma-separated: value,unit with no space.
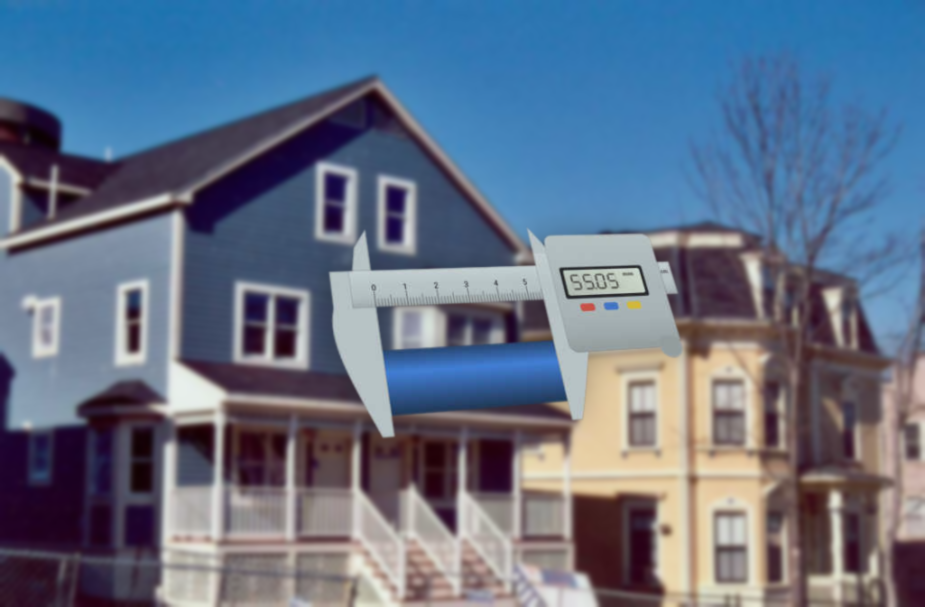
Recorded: 55.05,mm
